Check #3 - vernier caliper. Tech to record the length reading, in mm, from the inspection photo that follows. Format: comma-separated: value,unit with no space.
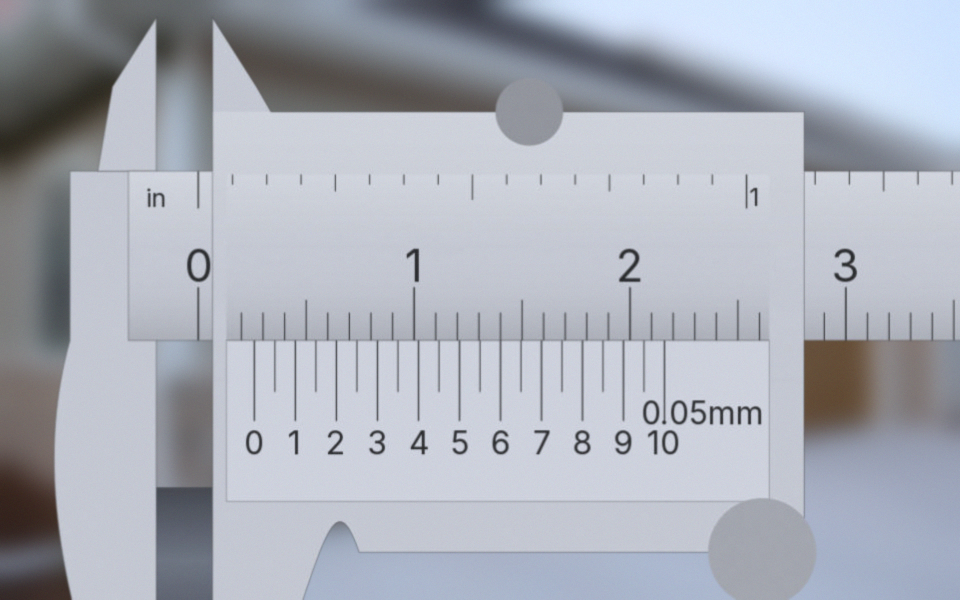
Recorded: 2.6,mm
